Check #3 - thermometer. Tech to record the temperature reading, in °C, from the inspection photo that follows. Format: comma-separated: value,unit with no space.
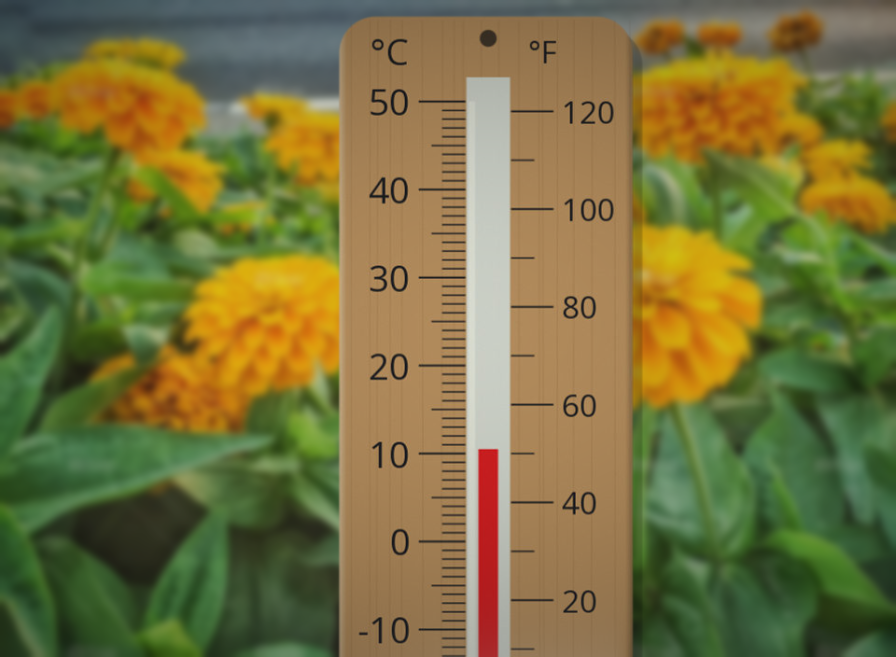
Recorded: 10.5,°C
